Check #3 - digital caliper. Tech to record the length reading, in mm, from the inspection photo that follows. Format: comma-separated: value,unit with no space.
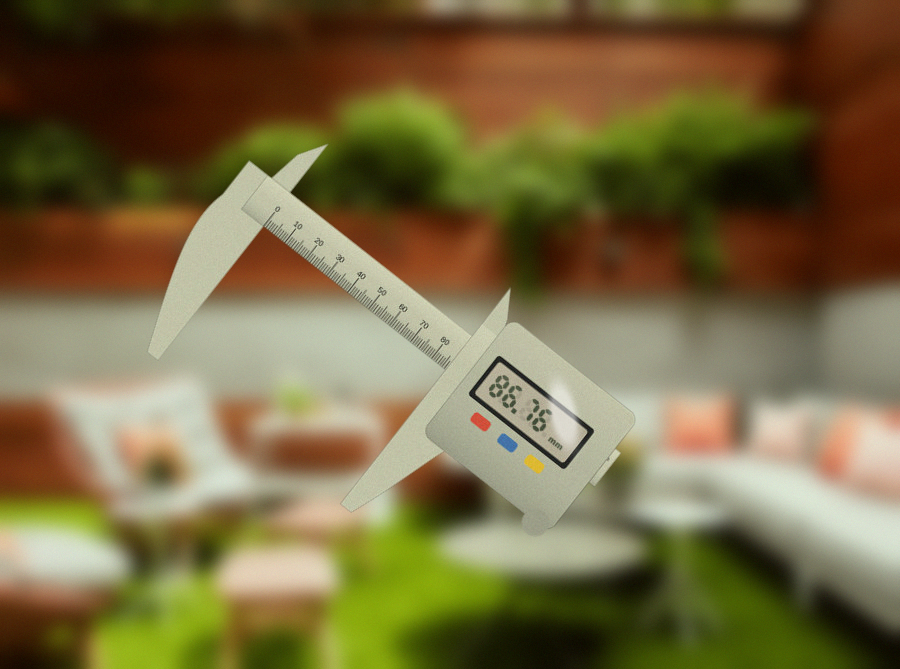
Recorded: 86.76,mm
